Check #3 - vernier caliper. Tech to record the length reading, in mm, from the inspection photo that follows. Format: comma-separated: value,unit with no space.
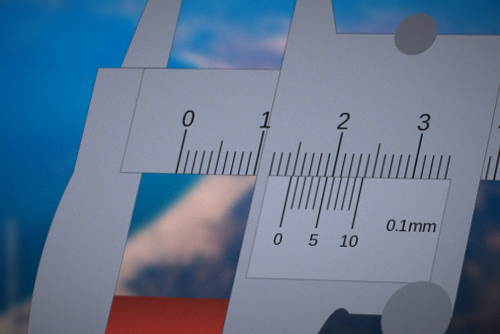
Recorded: 14.8,mm
